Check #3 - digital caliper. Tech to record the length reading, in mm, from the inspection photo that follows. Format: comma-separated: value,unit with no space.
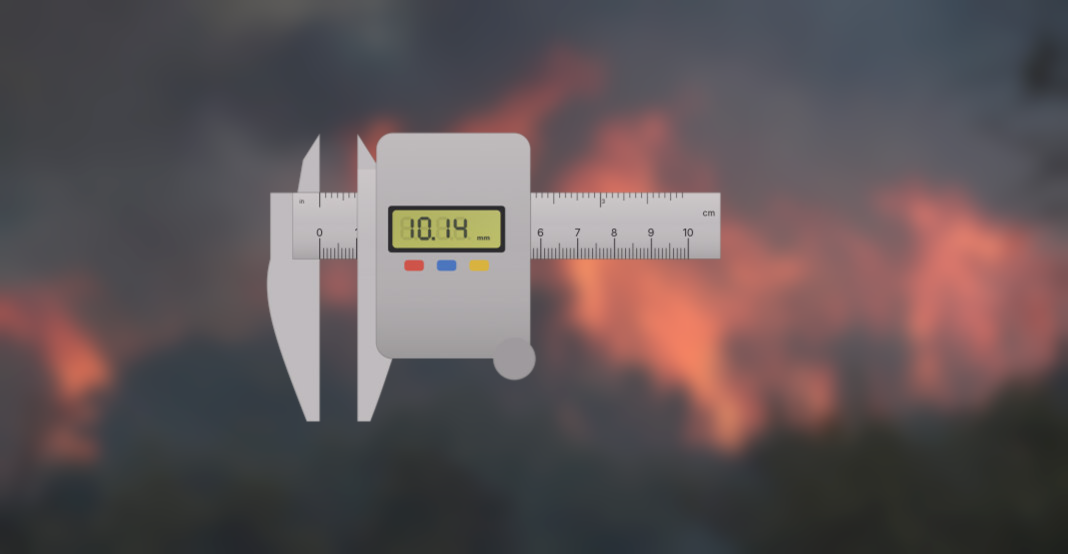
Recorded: 10.14,mm
